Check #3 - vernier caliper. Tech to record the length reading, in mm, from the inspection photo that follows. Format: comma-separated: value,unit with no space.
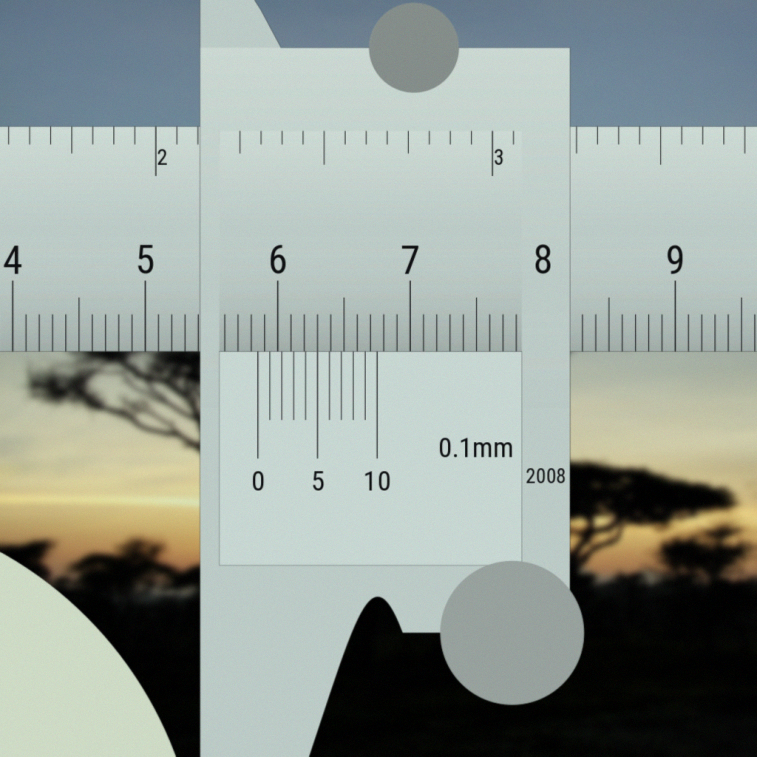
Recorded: 58.5,mm
